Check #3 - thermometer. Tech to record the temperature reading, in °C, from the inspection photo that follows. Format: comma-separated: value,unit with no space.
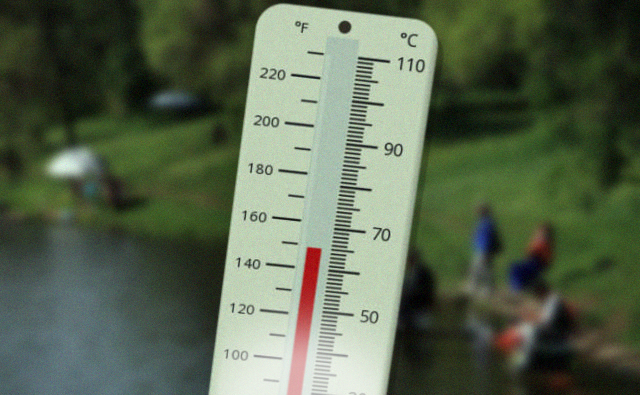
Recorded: 65,°C
